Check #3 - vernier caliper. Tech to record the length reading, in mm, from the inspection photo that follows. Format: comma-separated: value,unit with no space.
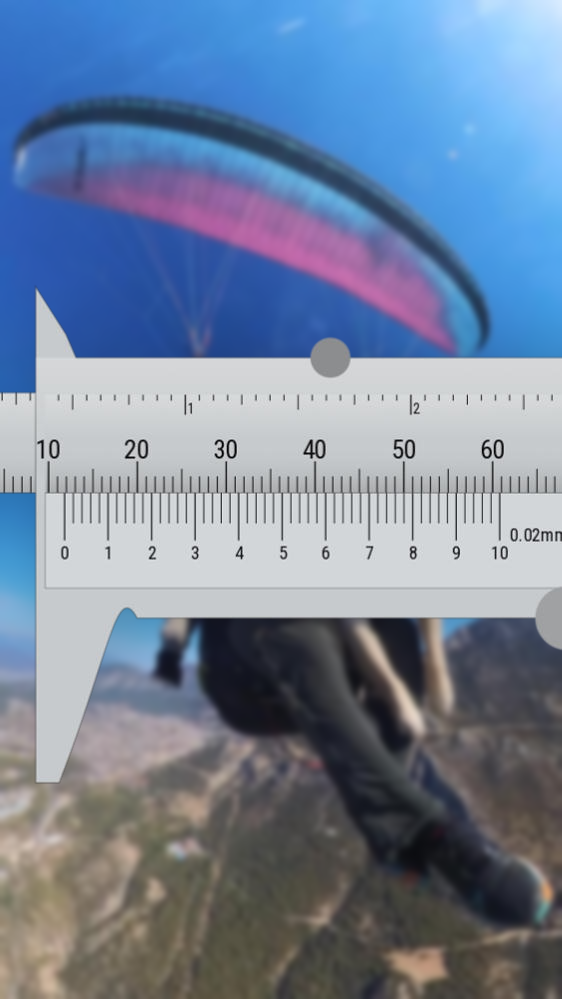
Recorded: 11.8,mm
